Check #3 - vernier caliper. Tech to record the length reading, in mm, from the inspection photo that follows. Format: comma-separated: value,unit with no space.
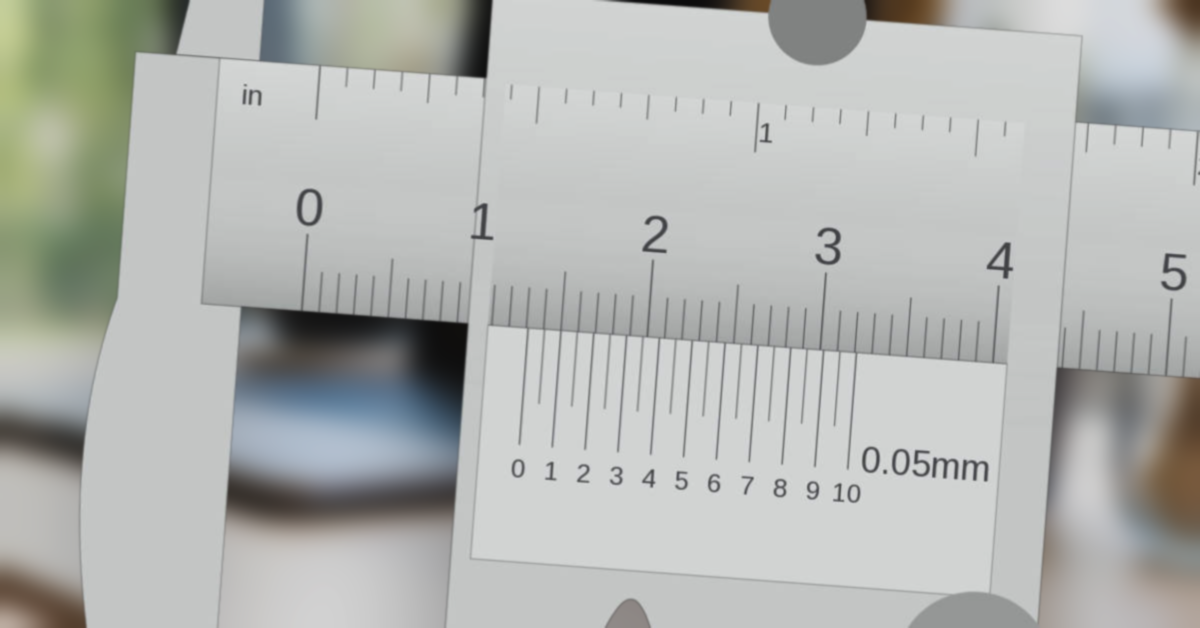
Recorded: 13.1,mm
